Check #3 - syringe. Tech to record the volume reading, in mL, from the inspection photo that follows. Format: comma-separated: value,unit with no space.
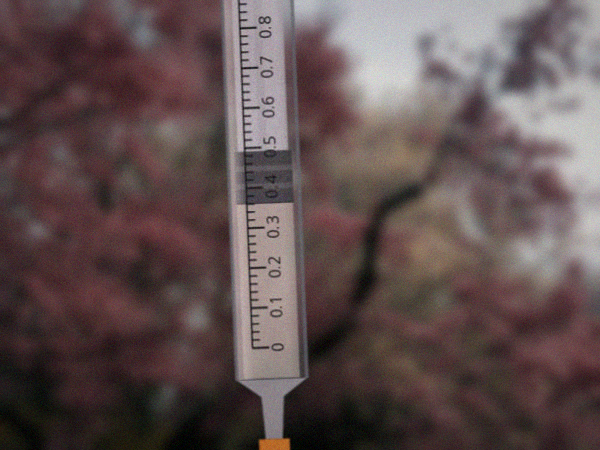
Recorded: 0.36,mL
